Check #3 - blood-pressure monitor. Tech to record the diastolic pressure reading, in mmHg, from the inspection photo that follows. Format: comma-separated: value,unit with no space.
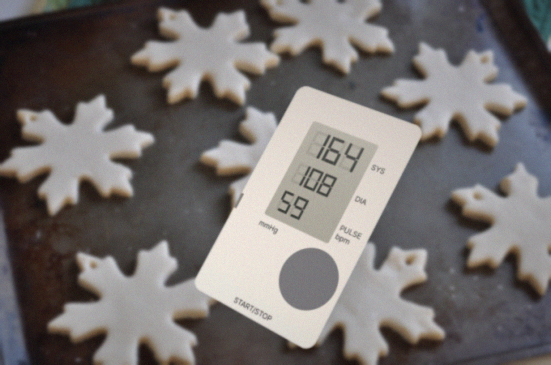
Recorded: 108,mmHg
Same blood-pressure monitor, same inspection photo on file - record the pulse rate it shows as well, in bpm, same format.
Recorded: 59,bpm
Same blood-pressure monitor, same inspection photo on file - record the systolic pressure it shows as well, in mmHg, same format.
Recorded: 164,mmHg
